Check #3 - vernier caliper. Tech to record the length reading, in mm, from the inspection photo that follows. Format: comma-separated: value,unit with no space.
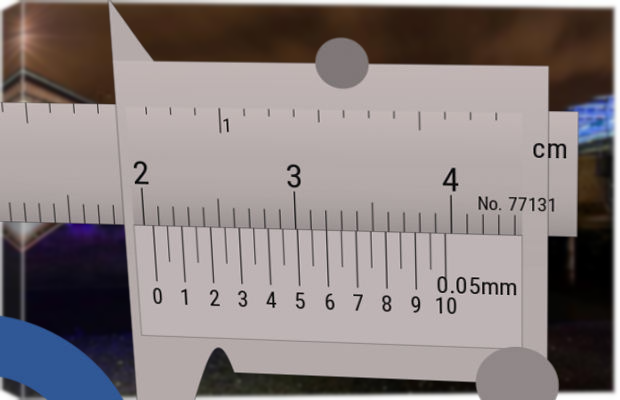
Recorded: 20.6,mm
